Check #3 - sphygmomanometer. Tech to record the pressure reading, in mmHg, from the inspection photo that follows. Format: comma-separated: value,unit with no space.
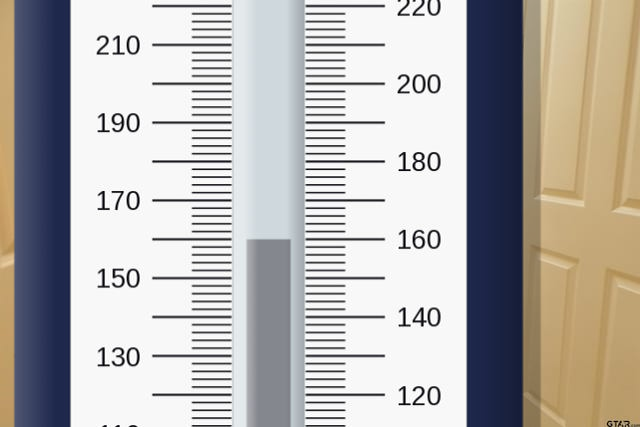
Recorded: 160,mmHg
